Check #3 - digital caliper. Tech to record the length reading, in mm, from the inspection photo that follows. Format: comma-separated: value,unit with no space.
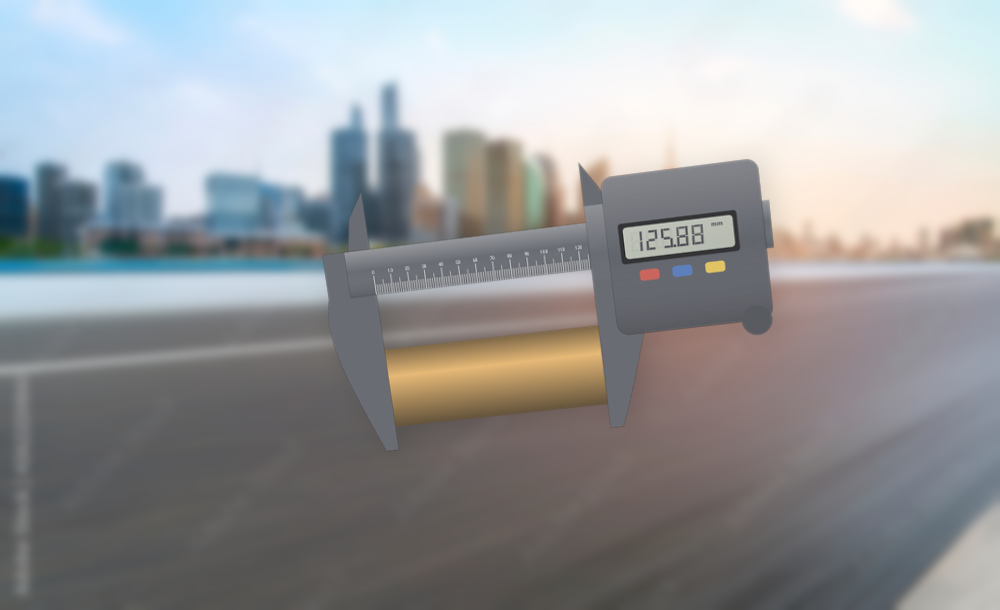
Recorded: 125.88,mm
